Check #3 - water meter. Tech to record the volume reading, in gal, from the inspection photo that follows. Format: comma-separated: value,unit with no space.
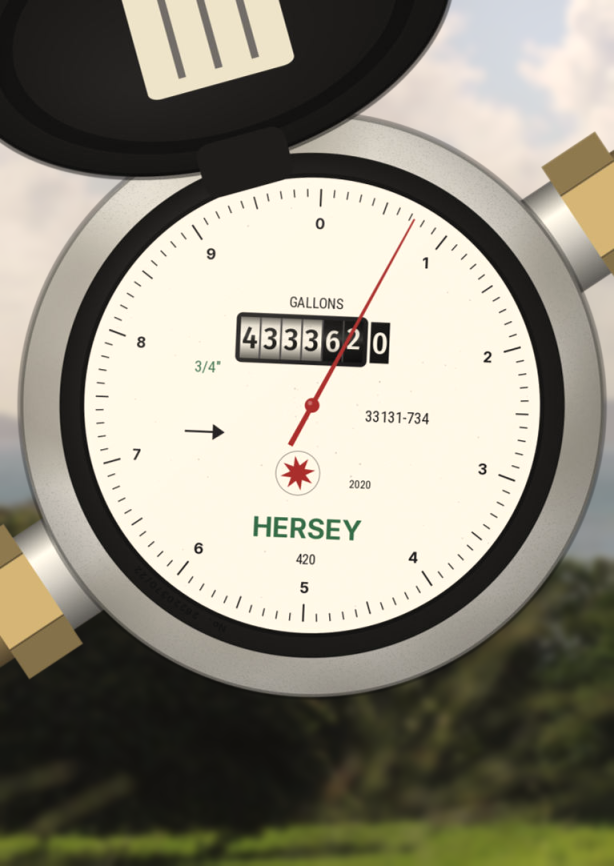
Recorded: 4333620.7,gal
